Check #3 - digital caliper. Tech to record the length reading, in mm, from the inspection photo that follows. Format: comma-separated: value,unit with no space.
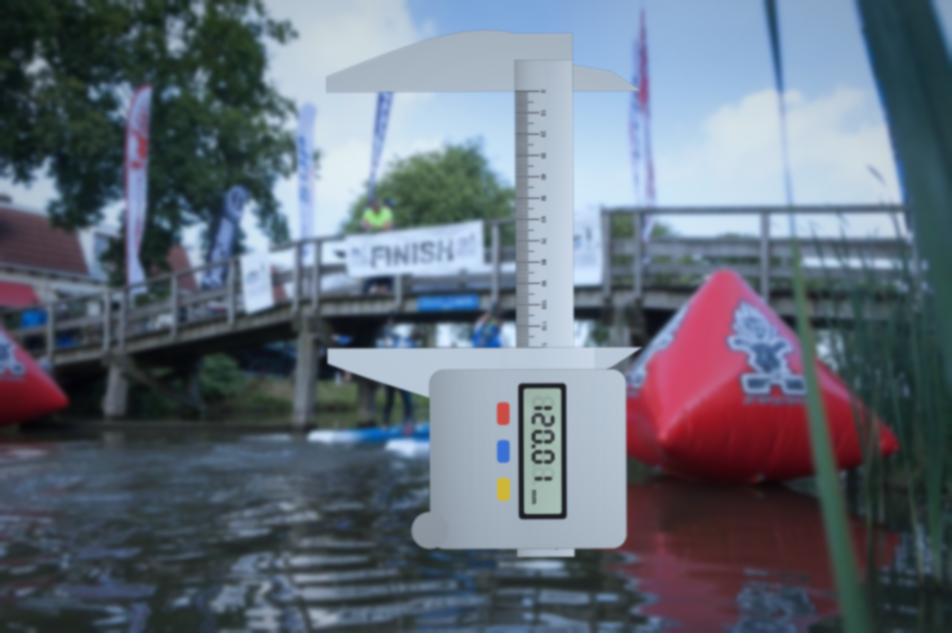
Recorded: 120.01,mm
